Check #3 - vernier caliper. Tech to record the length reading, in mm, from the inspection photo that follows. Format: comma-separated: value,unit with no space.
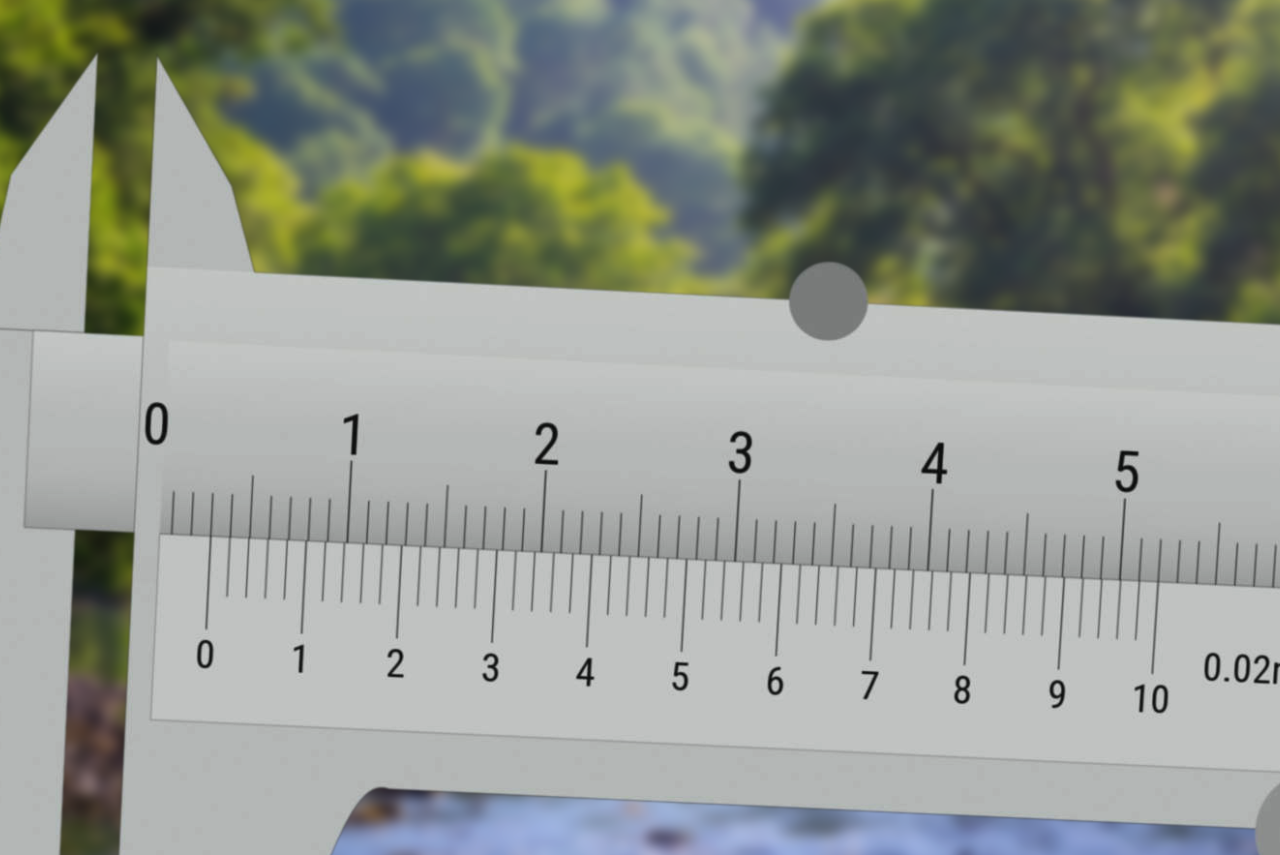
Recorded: 3.0,mm
